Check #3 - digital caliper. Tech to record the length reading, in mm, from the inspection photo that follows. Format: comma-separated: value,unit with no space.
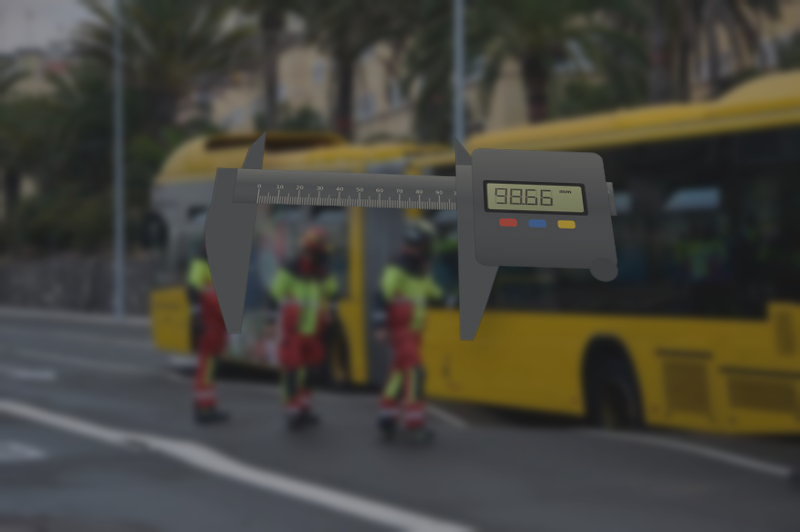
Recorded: 98.66,mm
